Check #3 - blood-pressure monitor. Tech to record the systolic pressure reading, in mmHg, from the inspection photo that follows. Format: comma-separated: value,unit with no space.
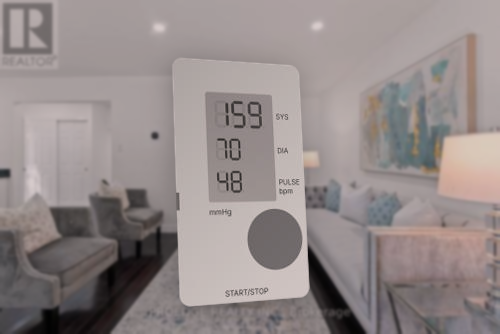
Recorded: 159,mmHg
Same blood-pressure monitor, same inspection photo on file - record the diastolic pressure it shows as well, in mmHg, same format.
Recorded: 70,mmHg
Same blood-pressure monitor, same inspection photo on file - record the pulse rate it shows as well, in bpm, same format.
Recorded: 48,bpm
